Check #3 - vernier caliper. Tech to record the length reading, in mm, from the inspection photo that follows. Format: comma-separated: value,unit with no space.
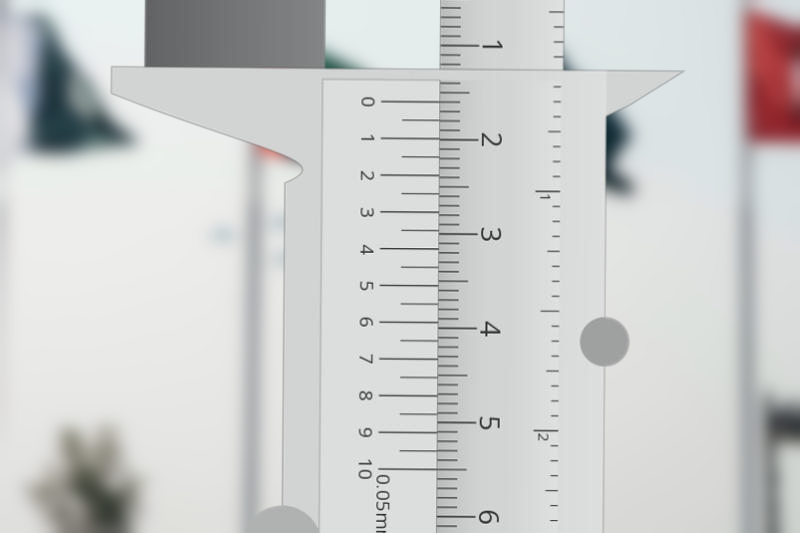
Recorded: 16.0,mm
